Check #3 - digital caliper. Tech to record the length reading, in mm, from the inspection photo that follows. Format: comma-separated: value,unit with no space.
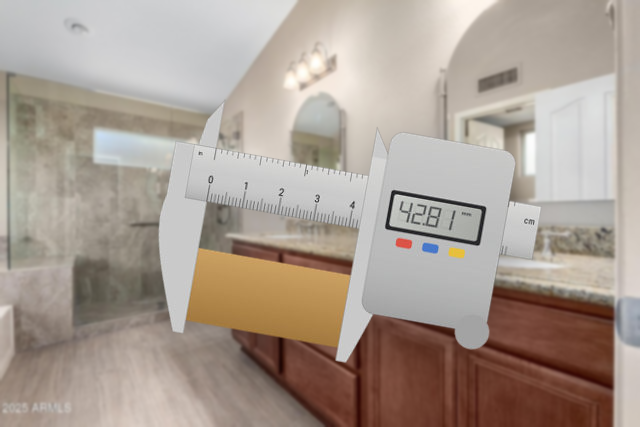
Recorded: 42.81,mm
